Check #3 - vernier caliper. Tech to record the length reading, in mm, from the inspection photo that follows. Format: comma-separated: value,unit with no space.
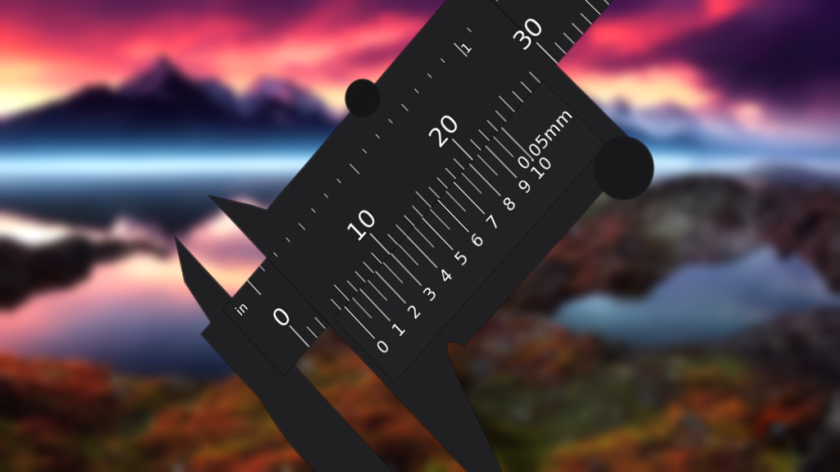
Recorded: 4.4,mm
